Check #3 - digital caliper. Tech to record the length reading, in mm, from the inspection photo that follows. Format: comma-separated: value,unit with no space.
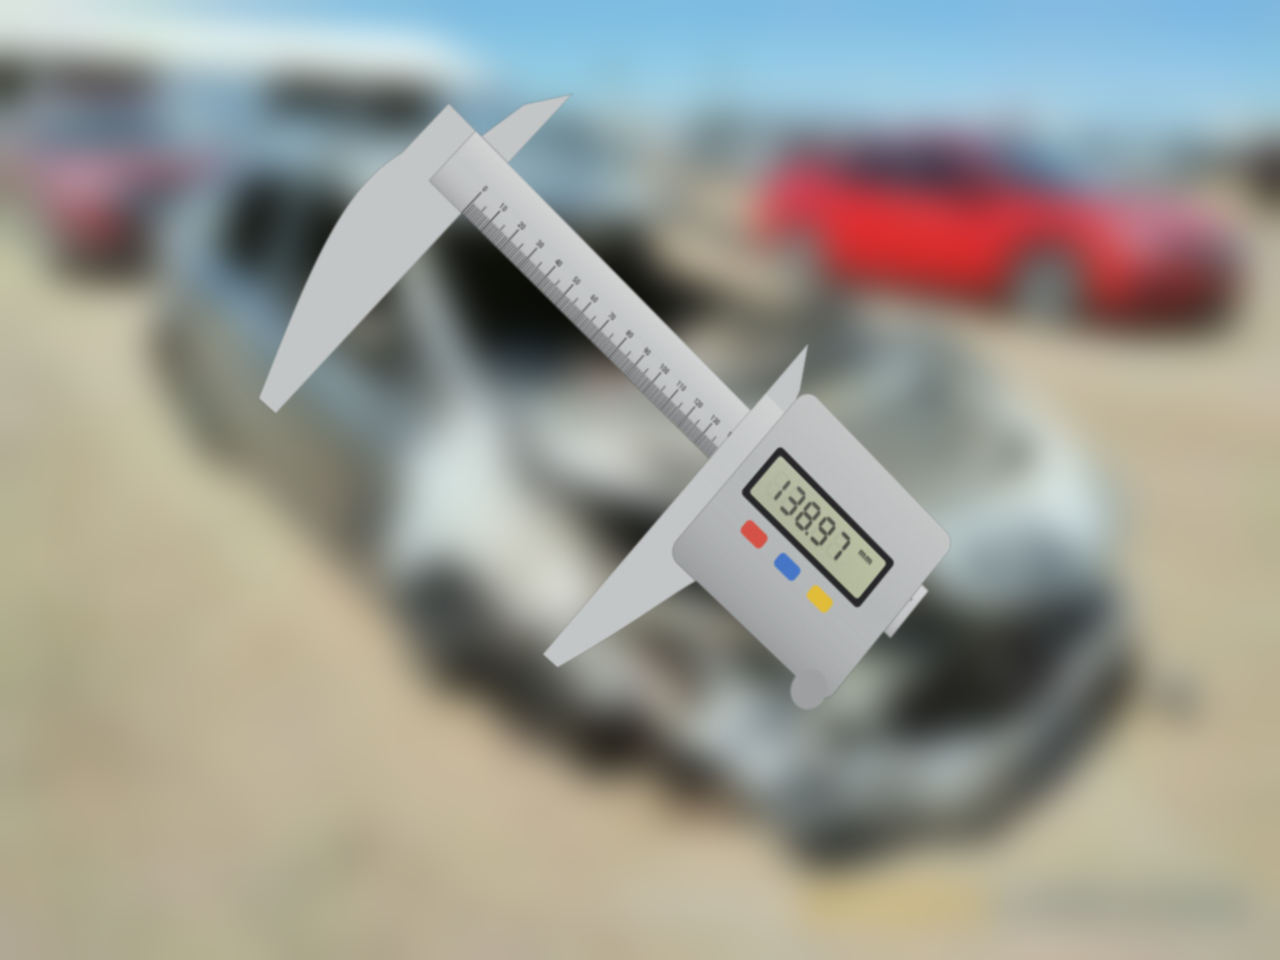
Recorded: 138.97,mm
